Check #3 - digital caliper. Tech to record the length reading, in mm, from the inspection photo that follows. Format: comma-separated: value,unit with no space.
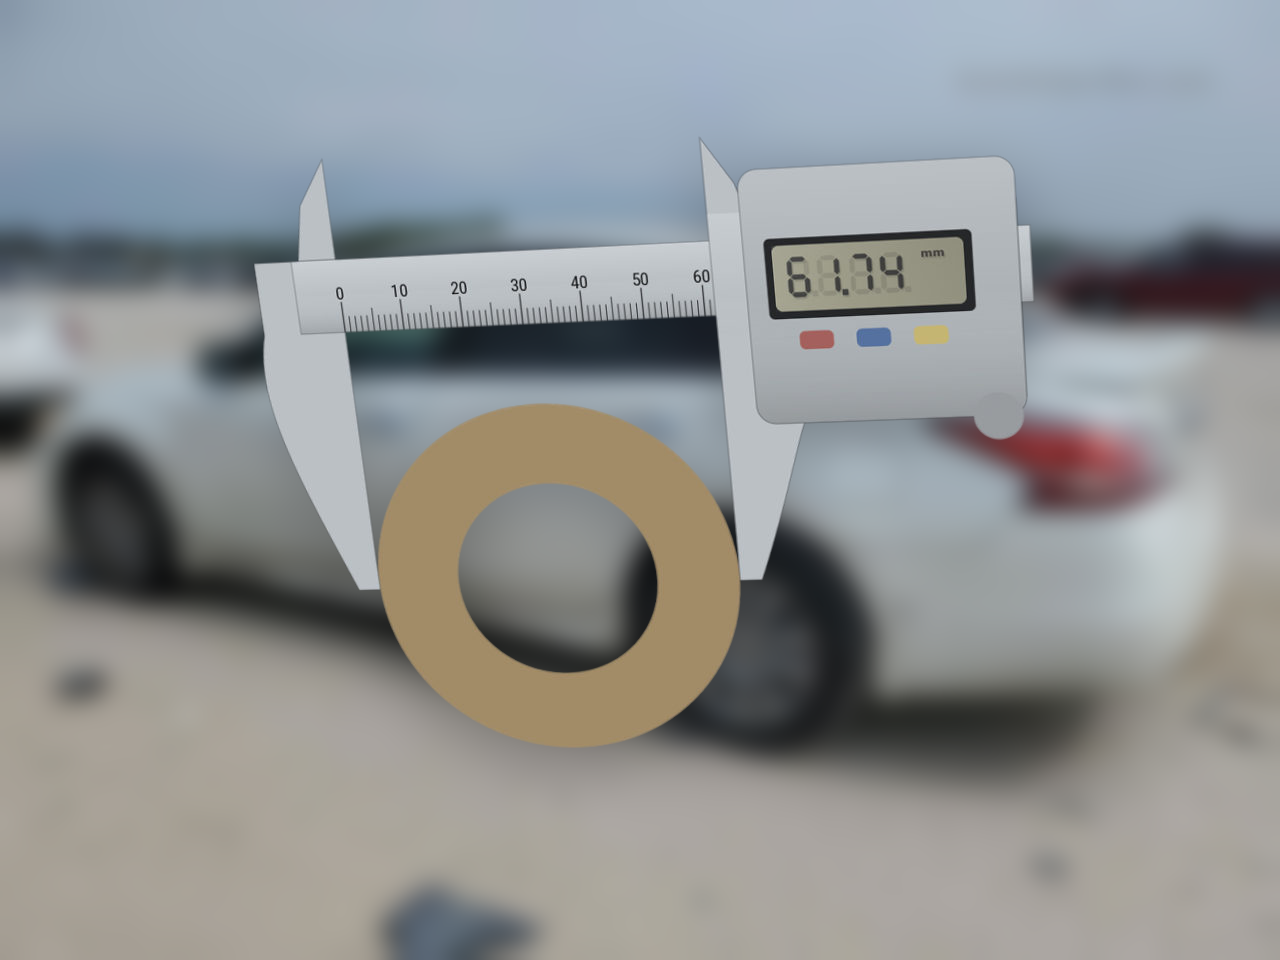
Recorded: 61.74,mm
